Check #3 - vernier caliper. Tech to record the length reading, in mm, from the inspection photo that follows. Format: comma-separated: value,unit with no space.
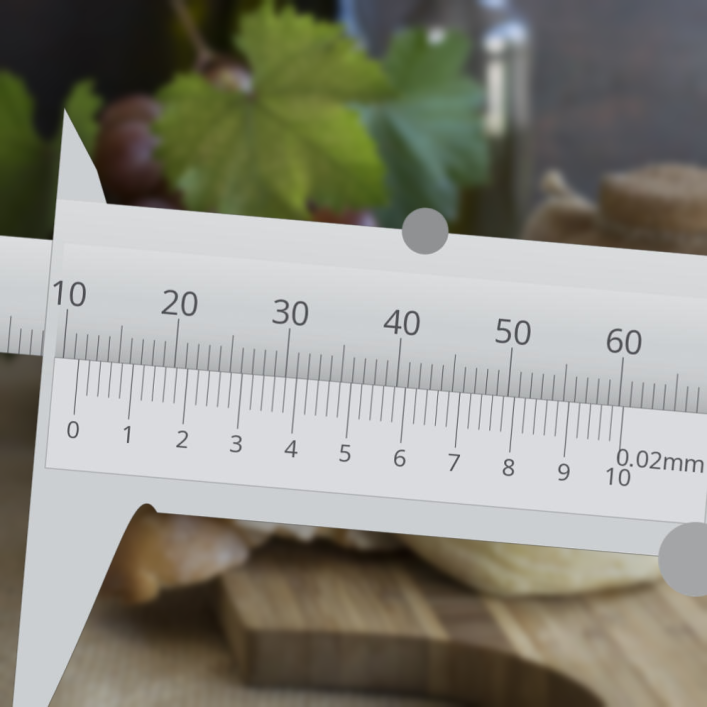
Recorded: 11.4,mm
